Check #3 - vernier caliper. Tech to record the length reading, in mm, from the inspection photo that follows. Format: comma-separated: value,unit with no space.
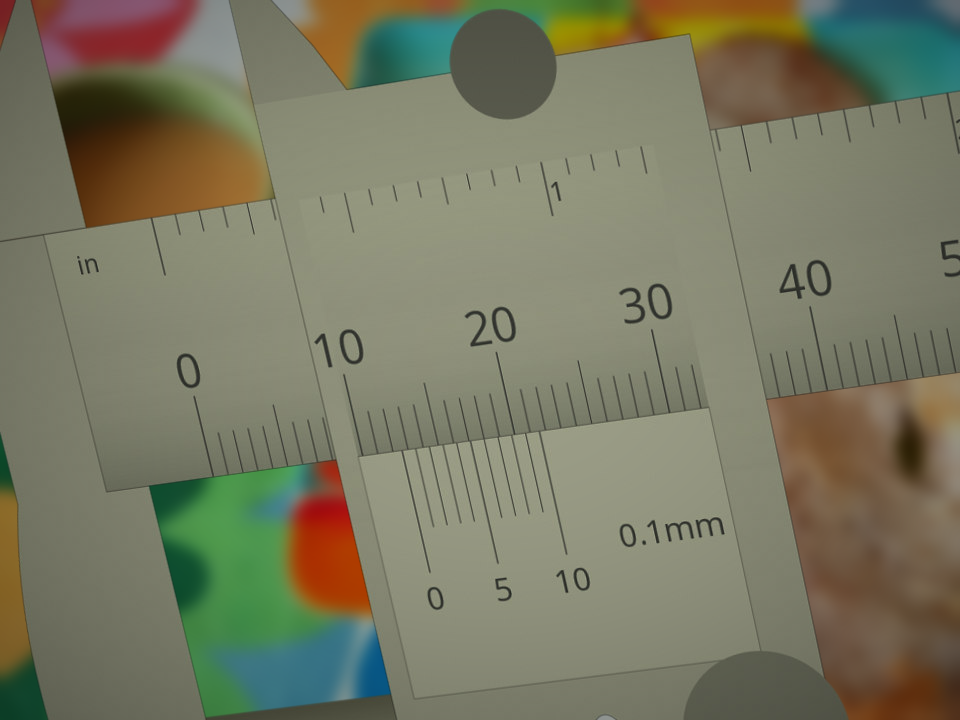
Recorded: 12.6,mm
